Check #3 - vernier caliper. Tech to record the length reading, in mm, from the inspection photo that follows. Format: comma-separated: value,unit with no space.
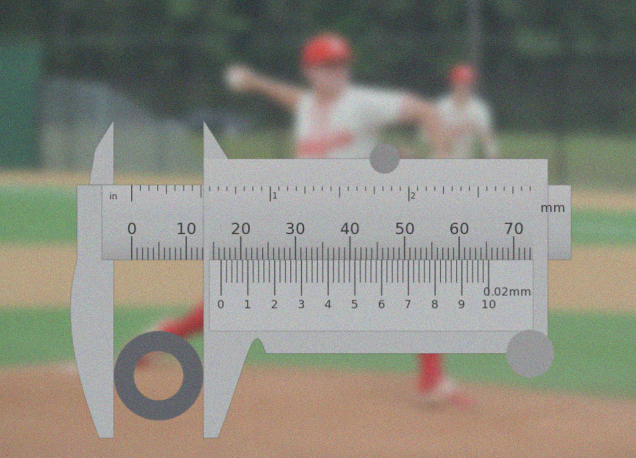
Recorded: 16.4,mm
